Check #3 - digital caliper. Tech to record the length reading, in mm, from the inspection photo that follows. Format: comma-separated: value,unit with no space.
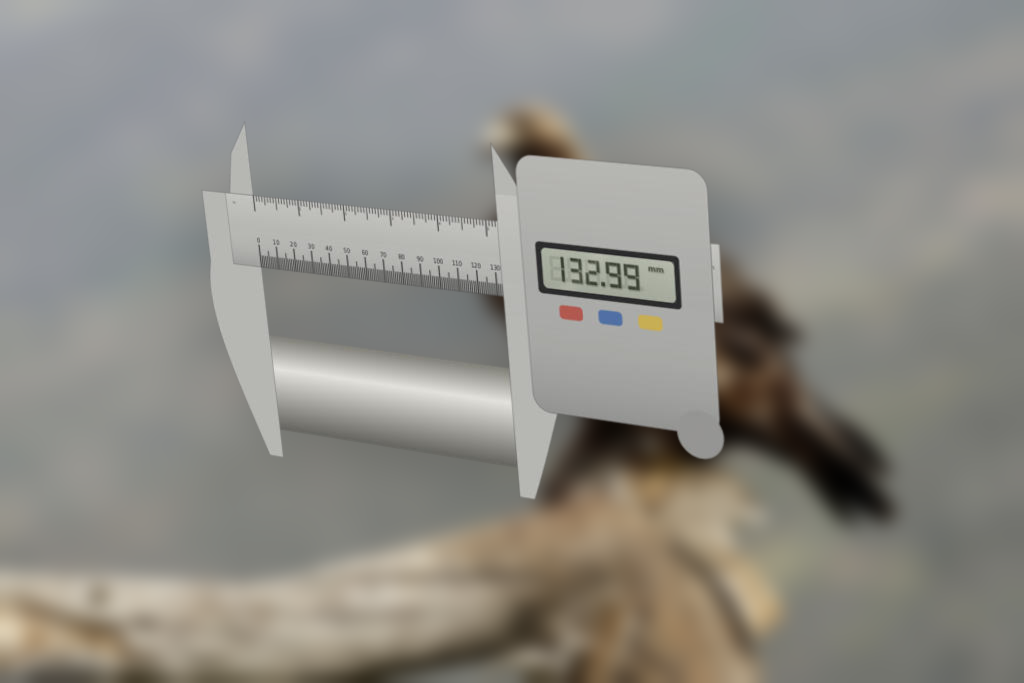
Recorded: 132.99,mm
